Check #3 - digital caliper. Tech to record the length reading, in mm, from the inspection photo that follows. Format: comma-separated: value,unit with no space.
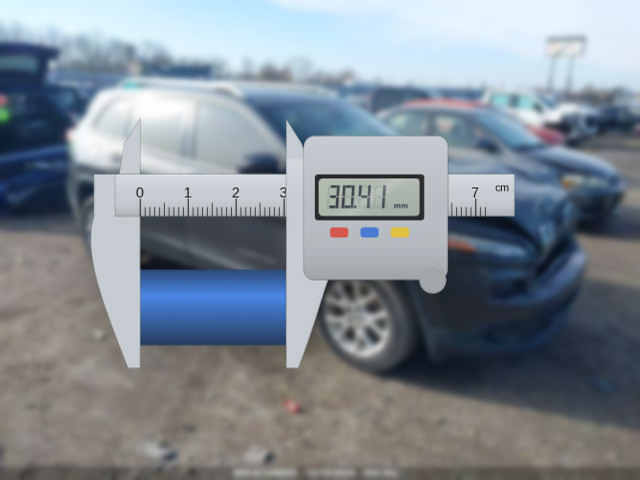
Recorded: 30.41,mm
